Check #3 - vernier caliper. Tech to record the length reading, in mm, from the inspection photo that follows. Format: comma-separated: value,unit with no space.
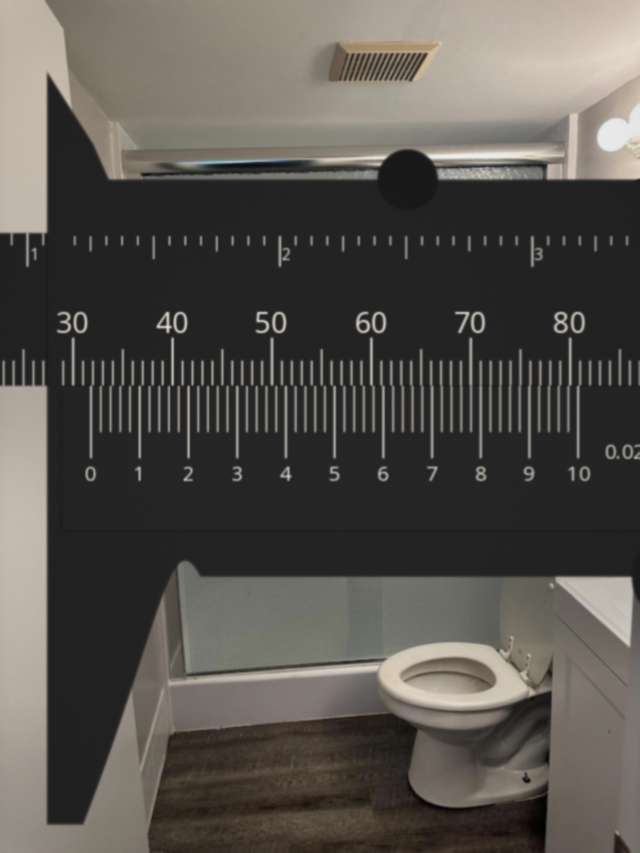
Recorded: 31.8,mm
